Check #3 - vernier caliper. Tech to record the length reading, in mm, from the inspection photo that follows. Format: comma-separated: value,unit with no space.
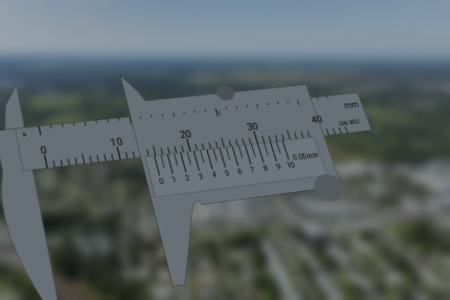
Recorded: 14.8,mm
